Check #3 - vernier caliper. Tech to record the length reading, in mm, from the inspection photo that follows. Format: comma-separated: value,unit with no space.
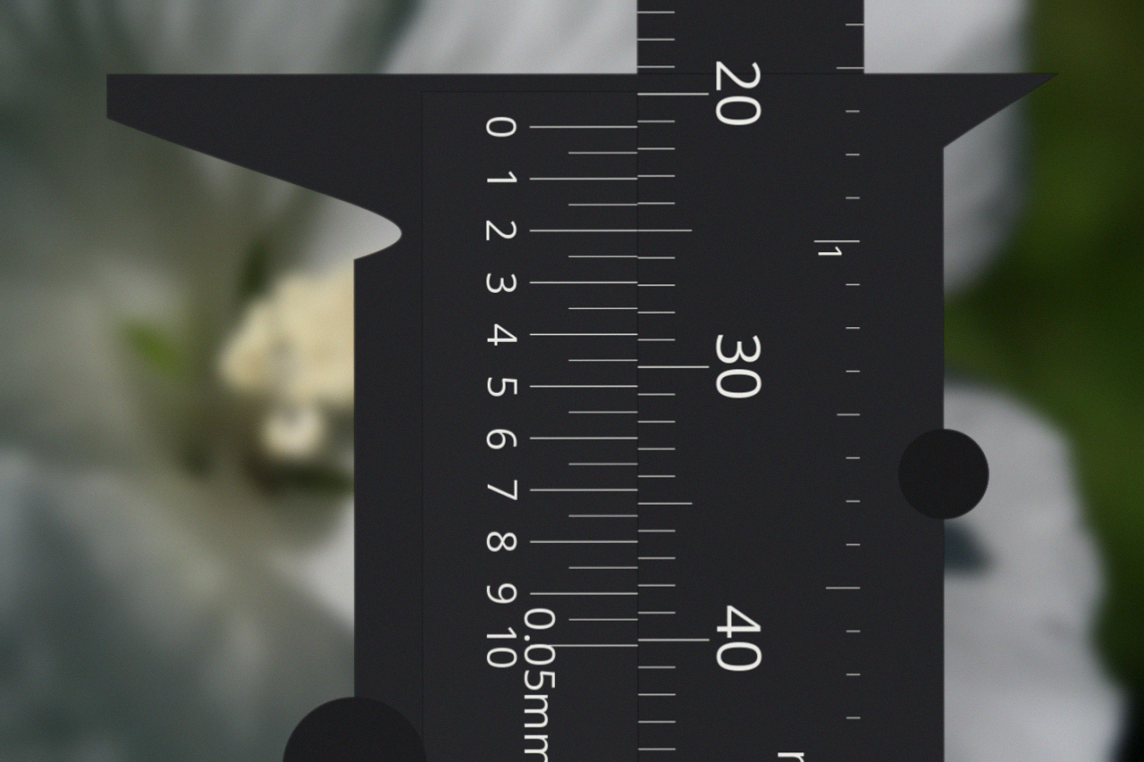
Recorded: 21.20,mm
